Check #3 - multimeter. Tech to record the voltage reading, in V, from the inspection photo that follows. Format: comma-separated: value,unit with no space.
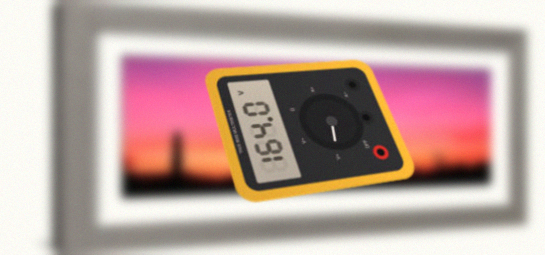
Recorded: 164.0,V
